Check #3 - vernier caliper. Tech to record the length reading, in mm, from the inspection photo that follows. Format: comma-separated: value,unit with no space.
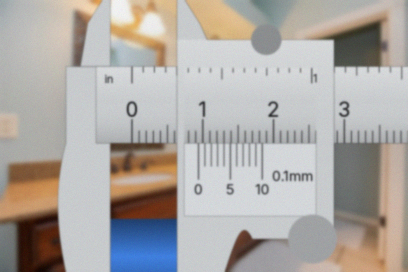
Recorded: 9.4,mm
